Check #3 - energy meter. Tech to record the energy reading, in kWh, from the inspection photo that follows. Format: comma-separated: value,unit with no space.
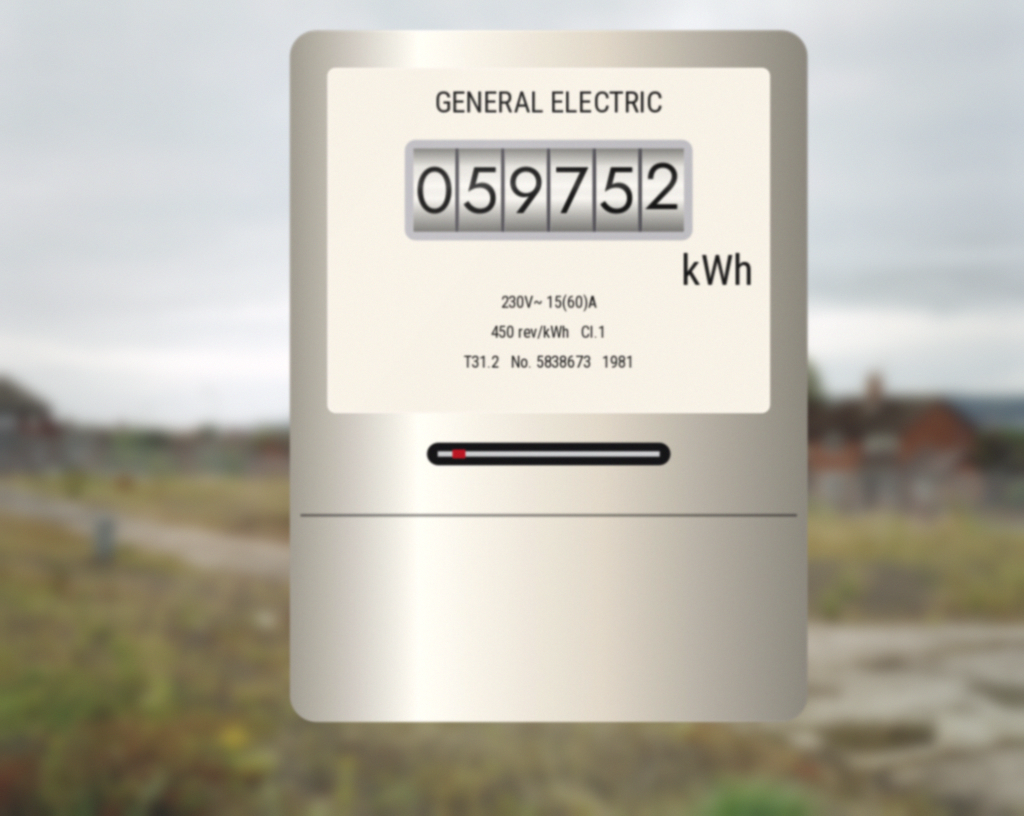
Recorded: 59752,kWh
